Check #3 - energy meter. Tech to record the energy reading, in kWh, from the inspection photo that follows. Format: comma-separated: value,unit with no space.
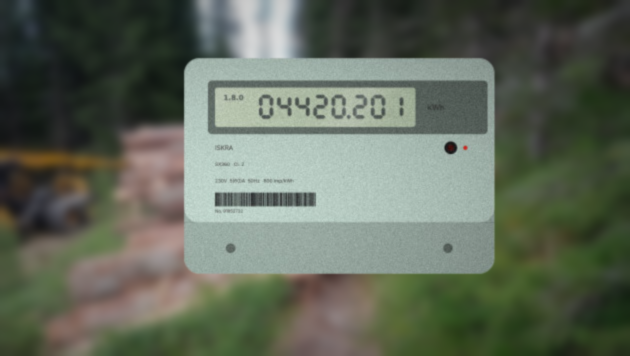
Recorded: 4420.201,kWh
